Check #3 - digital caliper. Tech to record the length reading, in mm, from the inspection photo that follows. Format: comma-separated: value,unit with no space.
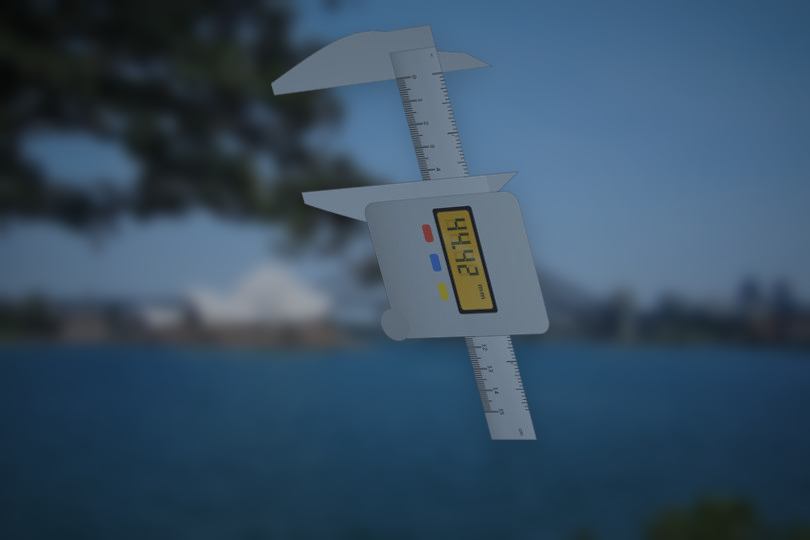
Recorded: 44.42,mm
